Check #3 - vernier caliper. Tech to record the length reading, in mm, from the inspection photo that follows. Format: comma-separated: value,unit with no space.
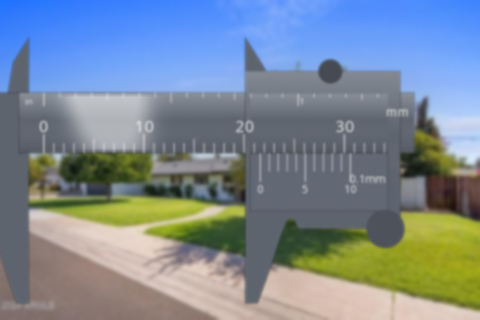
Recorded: 21.6,mm
